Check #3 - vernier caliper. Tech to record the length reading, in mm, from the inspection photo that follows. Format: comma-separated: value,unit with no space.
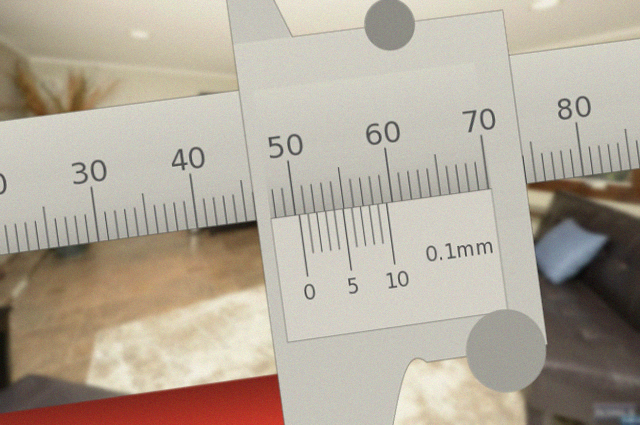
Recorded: 50.4,mm
